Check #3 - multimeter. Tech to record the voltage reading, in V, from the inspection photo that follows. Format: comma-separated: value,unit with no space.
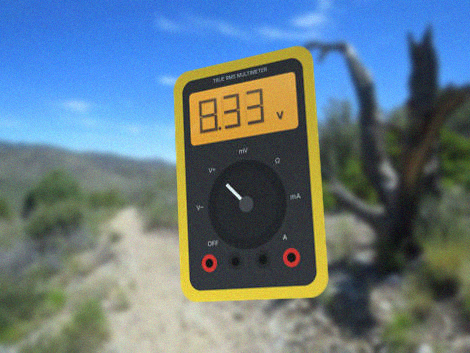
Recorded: 8.33,V
